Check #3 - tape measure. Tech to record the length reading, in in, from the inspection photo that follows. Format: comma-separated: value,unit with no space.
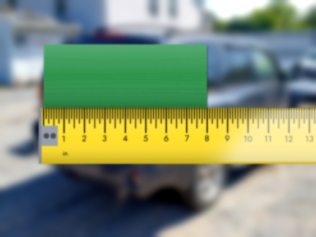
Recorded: 8,in
